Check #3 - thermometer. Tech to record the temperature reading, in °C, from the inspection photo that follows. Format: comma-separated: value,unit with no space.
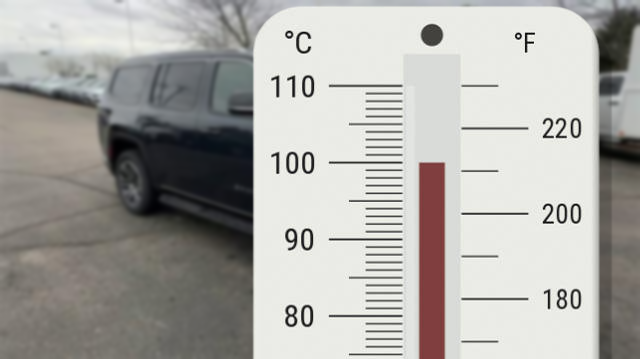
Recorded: 100,°C
